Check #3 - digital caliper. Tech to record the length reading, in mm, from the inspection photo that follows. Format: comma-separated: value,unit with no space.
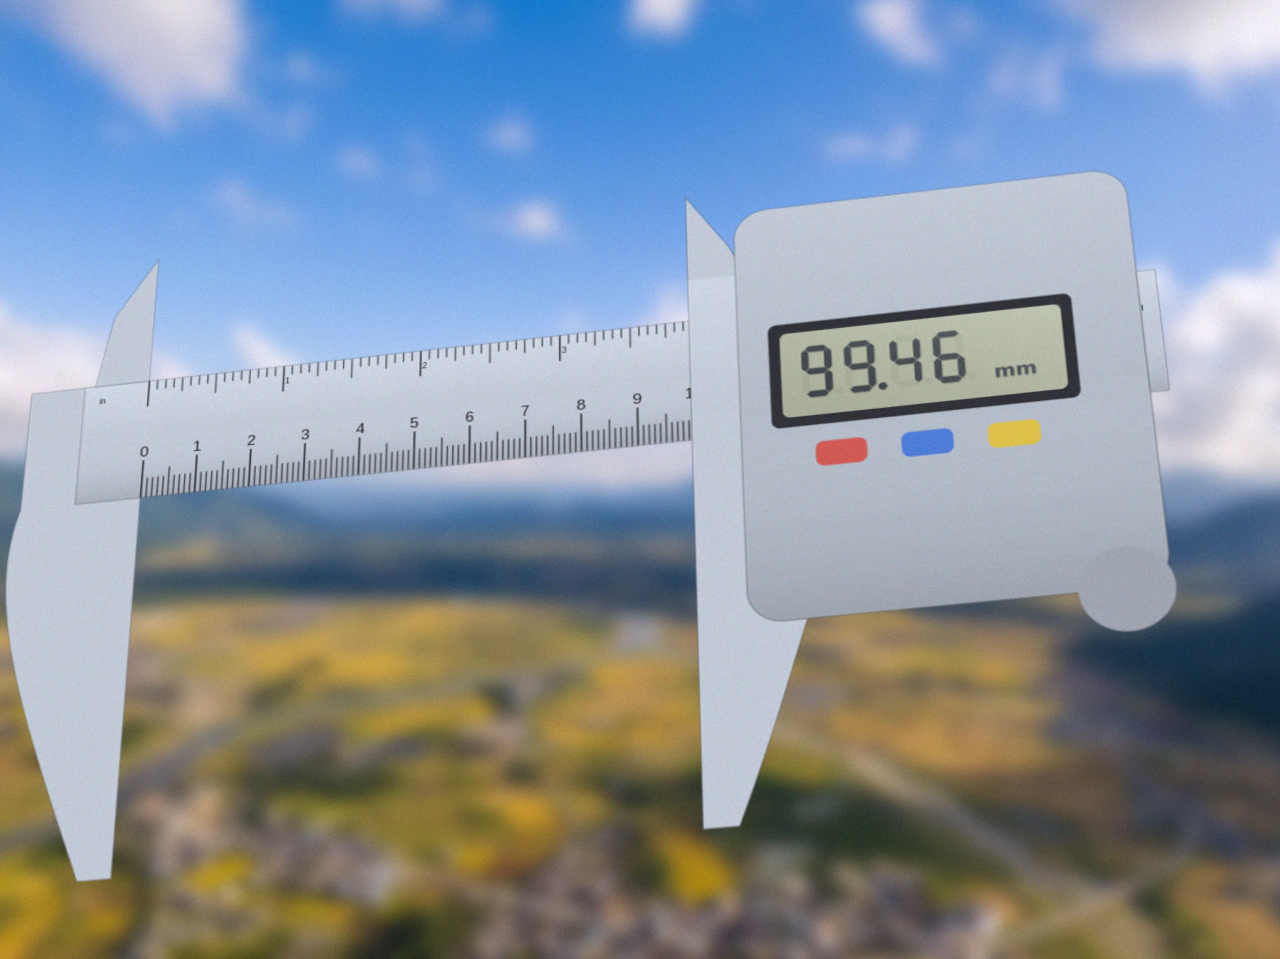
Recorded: 99.46,mm
